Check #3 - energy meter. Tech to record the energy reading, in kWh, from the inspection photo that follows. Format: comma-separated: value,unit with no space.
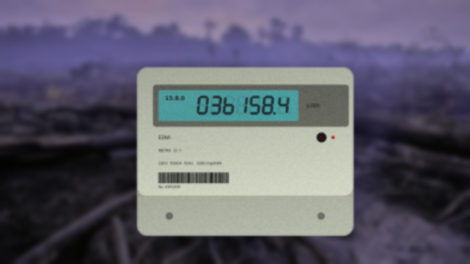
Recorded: 36158.4,kWh
